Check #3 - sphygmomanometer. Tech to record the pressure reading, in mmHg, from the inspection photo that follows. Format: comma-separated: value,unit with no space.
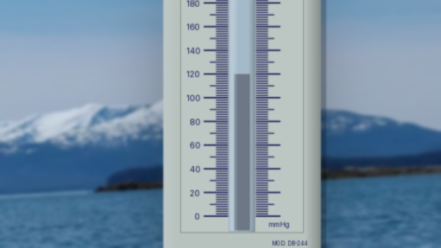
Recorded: 120,mmHg
